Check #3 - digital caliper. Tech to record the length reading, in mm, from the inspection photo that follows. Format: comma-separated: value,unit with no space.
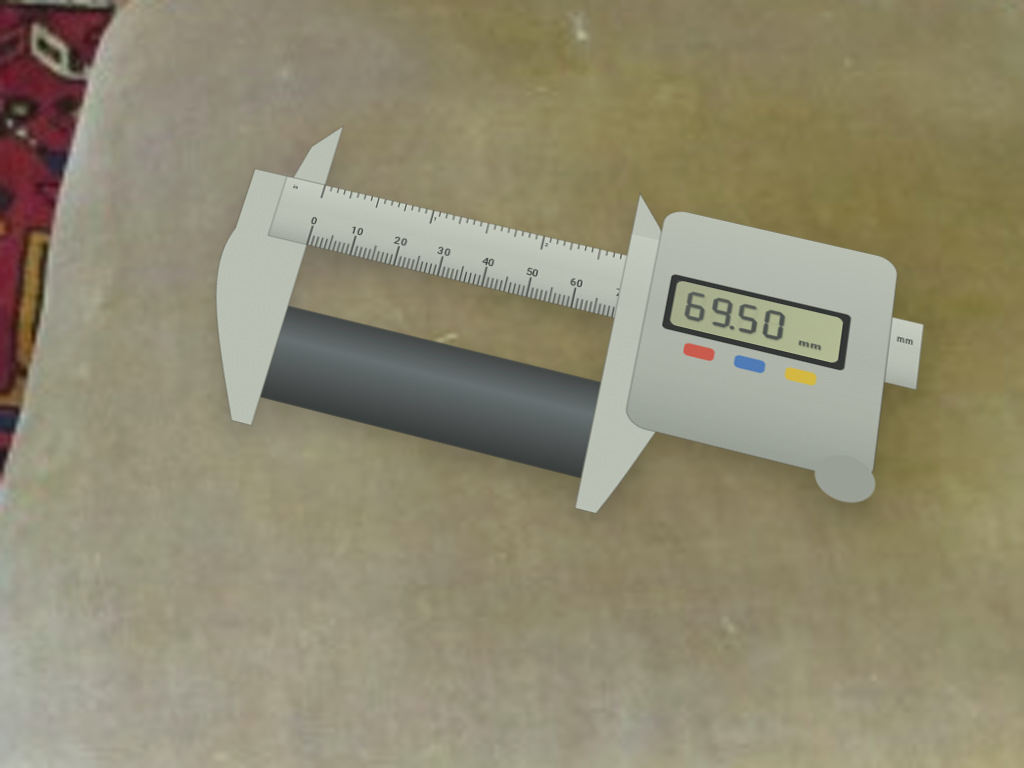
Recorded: 69.50,mm
